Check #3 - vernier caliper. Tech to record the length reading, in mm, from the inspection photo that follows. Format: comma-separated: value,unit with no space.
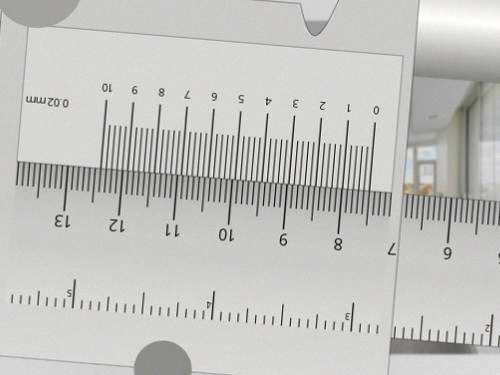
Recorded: 75.0,mm
